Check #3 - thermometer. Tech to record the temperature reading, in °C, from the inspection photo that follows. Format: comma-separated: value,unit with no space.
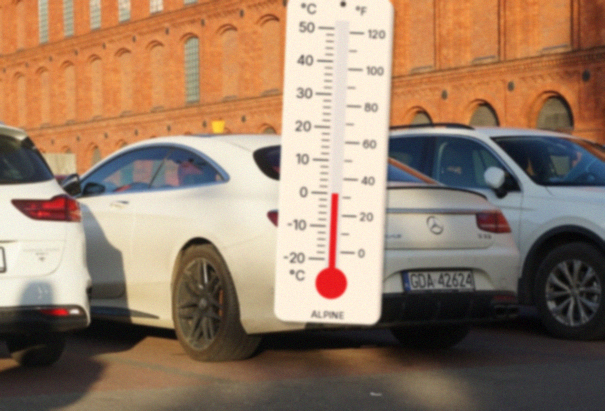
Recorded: 0,°C
